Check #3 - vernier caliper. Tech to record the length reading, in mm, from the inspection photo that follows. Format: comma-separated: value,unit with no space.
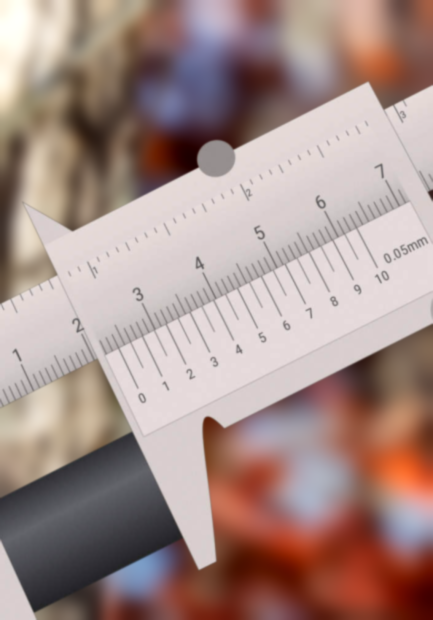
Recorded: 24.0,mm
